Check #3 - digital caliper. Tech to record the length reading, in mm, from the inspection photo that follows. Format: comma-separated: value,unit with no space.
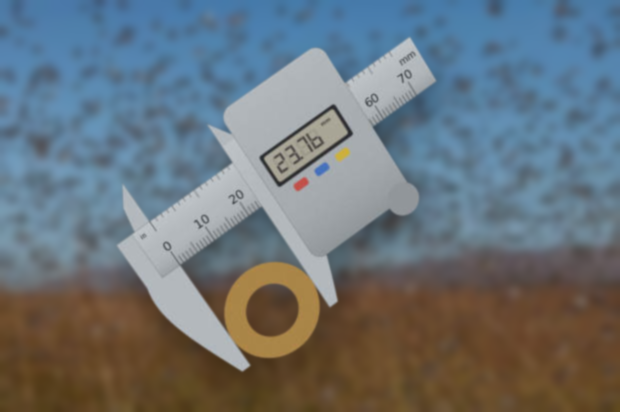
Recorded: 23.76,mm
